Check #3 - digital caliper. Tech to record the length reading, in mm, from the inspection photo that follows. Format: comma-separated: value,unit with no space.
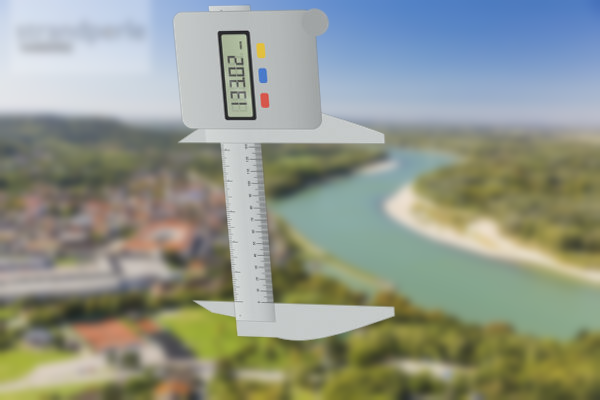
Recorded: 133.02,mm
